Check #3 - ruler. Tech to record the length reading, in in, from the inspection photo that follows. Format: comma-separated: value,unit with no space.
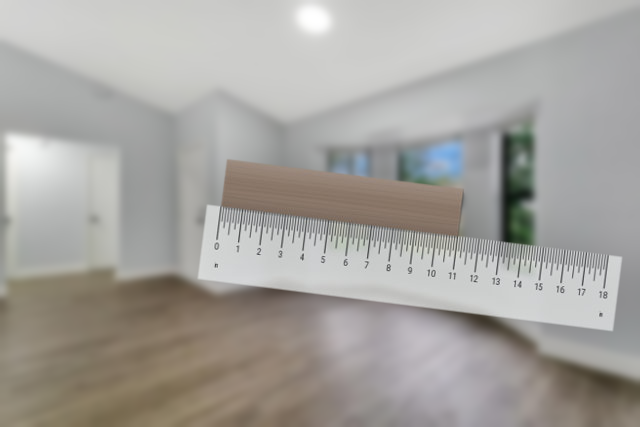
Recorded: 11,in
